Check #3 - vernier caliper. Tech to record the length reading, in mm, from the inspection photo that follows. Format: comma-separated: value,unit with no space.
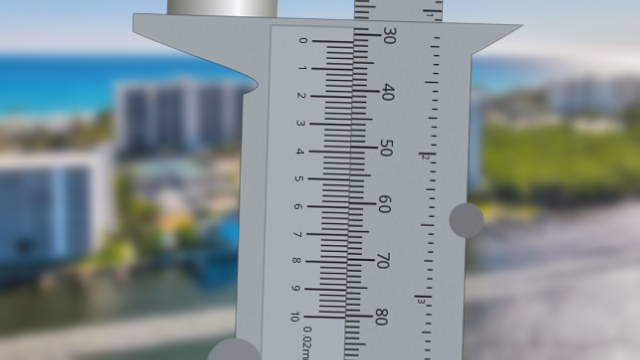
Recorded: 31.4,mm
